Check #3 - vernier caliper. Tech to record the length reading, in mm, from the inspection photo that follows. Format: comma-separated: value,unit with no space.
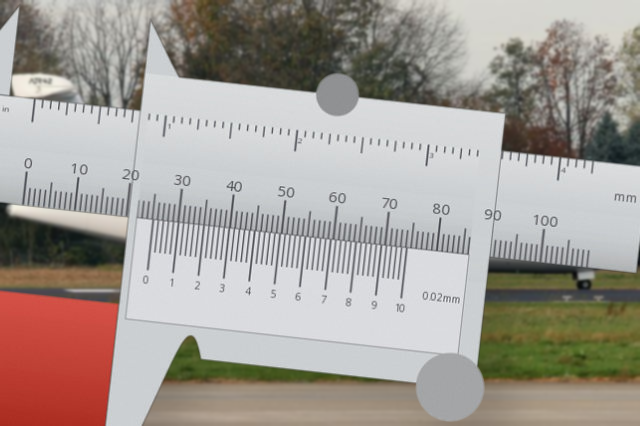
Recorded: 25.2,mm
